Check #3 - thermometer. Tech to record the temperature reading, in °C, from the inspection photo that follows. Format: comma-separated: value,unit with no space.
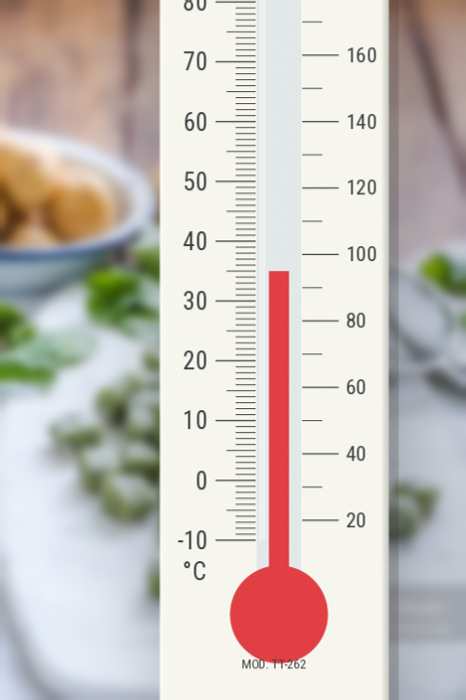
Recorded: 35,°C
